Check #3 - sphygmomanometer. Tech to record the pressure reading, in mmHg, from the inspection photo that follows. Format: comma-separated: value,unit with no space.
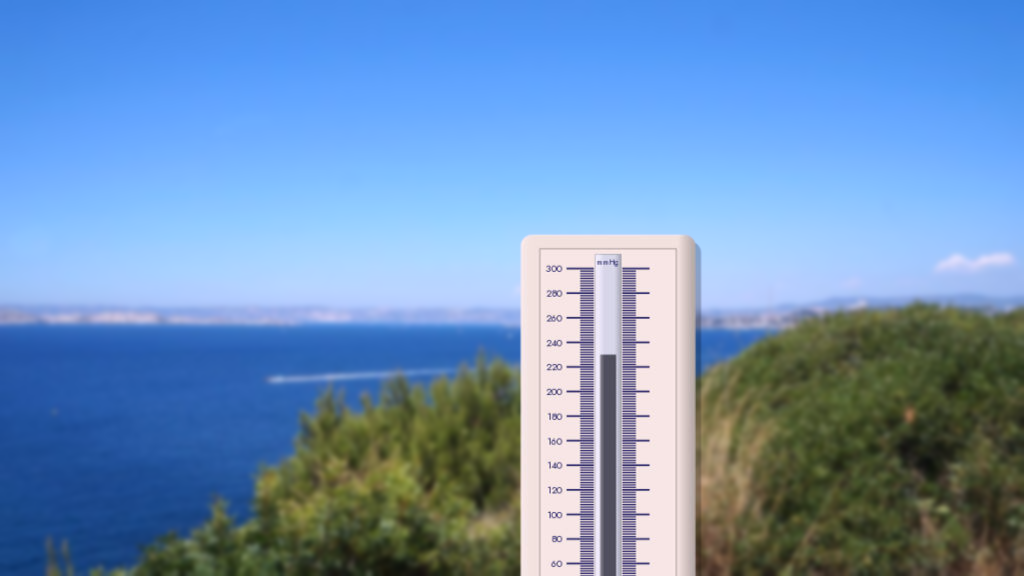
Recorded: 230,mmHg
